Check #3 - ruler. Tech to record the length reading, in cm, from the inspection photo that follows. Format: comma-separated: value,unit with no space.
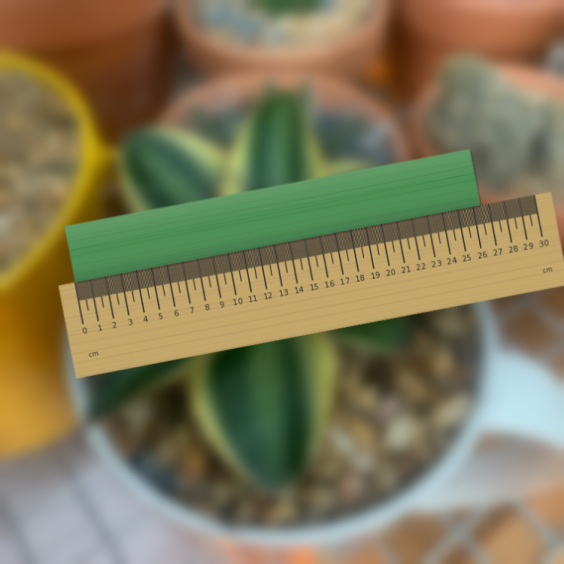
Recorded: 26.5,cm
